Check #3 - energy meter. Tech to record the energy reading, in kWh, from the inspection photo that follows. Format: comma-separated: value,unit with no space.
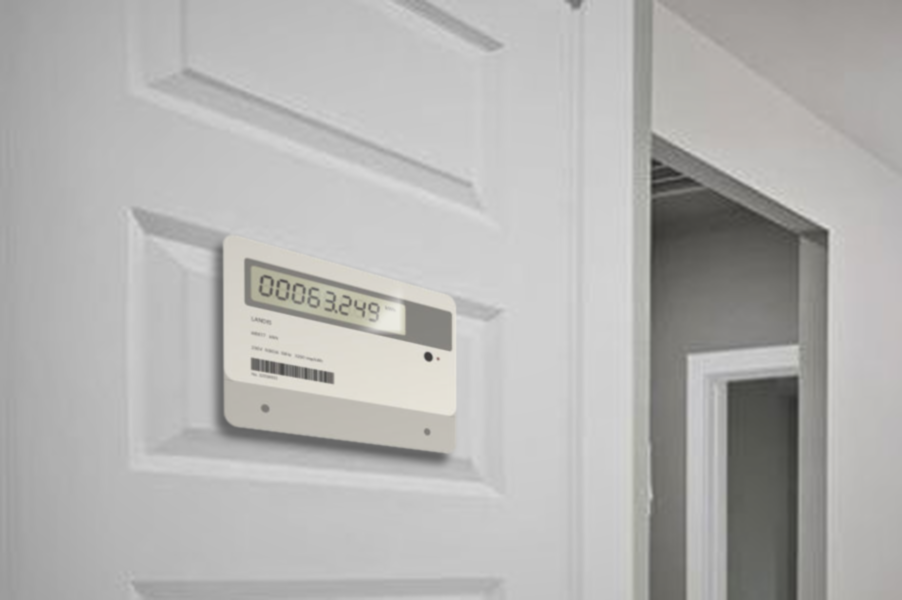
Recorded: 63.249,kWh
